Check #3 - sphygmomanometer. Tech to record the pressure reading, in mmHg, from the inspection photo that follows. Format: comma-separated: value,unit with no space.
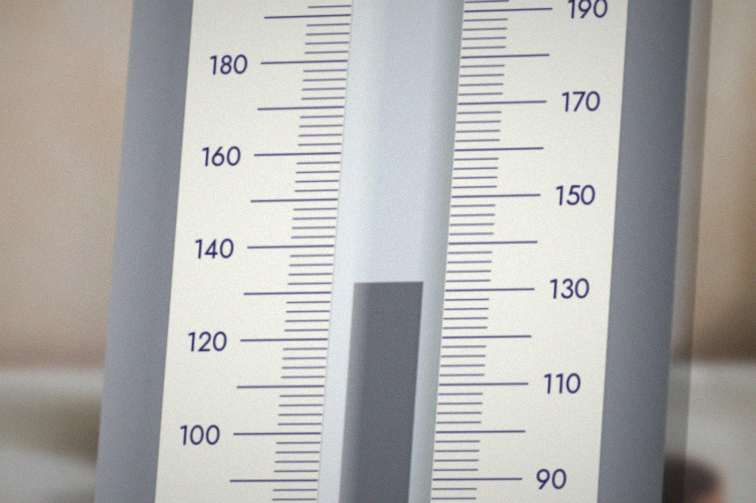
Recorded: 132,mmHg
